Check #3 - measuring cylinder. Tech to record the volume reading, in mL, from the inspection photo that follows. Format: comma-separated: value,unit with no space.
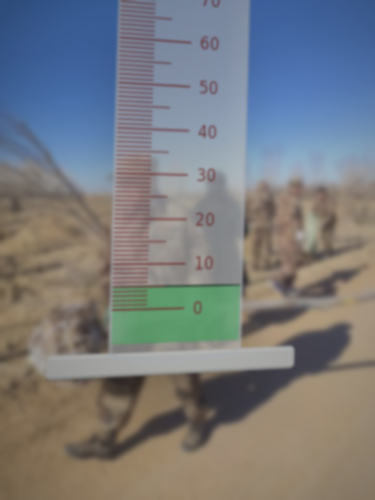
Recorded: 5,mL
